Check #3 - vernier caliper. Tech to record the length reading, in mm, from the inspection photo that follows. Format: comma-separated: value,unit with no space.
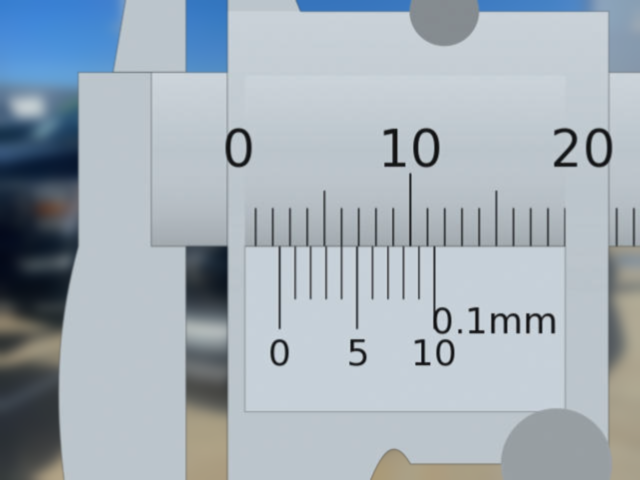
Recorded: 2.4,mm
